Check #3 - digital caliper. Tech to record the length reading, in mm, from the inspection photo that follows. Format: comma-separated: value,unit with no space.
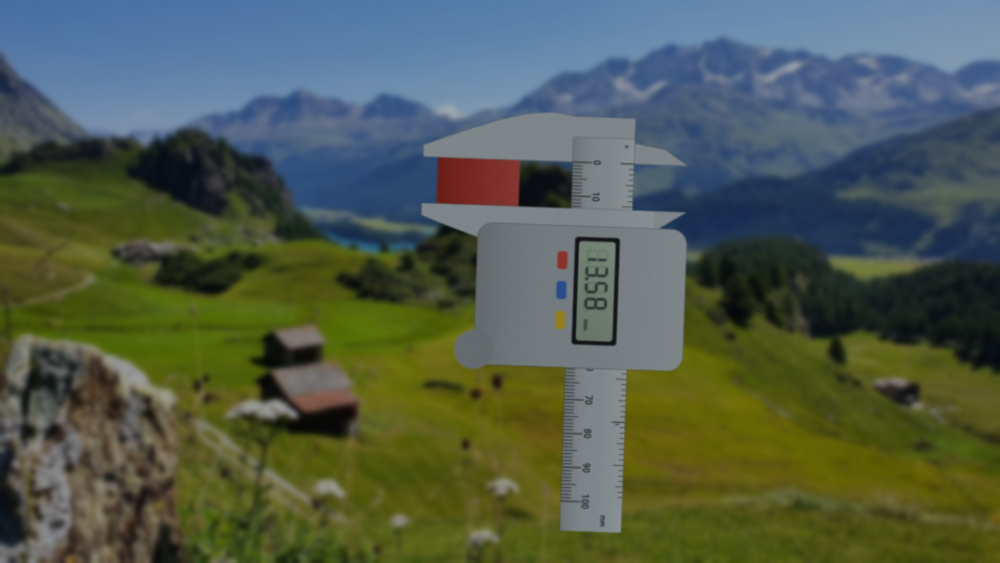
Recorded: 13.58,mm
